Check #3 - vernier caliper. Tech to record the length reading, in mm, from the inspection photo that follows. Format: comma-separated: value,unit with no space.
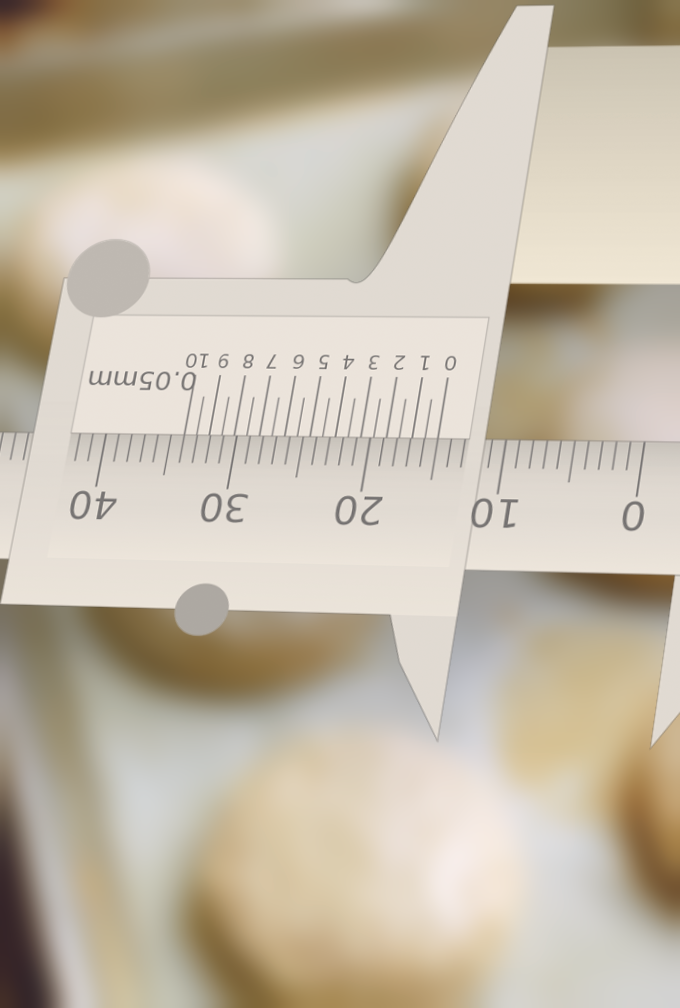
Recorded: 15.0,mm
